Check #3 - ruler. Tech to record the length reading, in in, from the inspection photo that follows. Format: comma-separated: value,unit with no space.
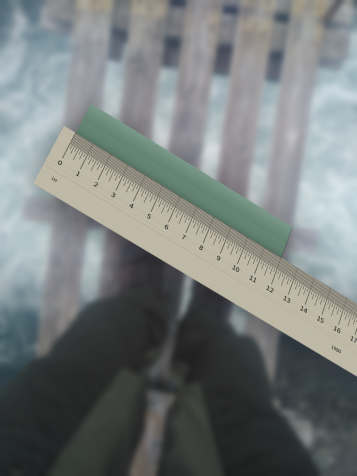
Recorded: 12,in
